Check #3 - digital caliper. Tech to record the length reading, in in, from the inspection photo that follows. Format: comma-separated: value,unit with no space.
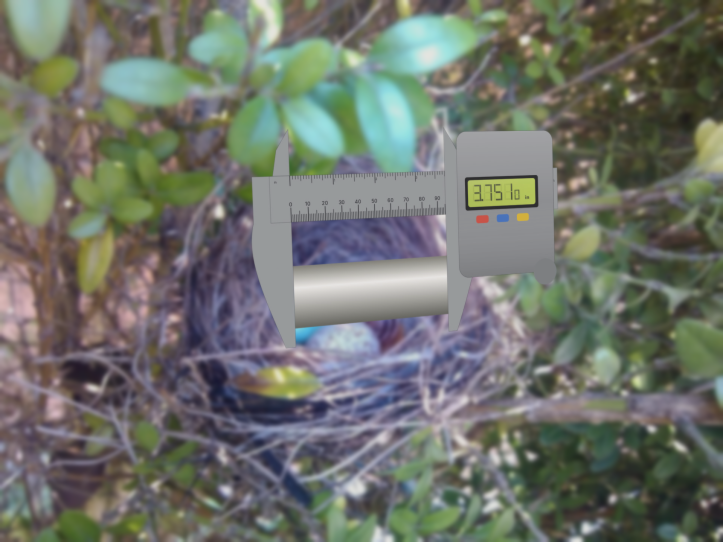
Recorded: 3.7510,in
